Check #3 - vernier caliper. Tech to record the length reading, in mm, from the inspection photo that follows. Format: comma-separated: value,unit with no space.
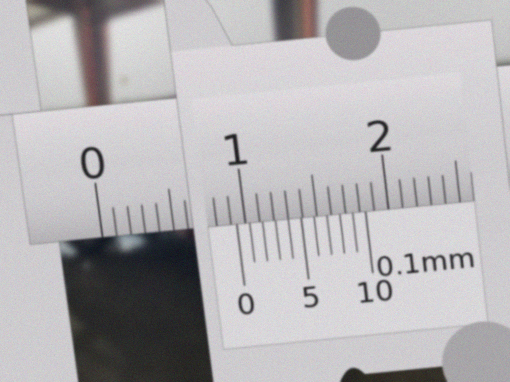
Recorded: 9.4,mm
